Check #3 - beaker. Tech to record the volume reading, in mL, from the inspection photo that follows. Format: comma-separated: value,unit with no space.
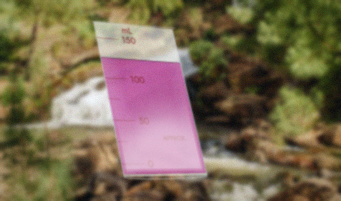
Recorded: 125,mL
